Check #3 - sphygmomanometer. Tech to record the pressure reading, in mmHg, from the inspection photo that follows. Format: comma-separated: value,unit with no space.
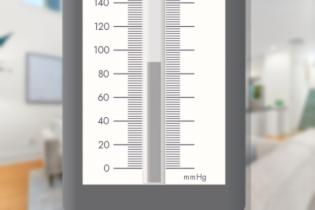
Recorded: 90,mmHg
